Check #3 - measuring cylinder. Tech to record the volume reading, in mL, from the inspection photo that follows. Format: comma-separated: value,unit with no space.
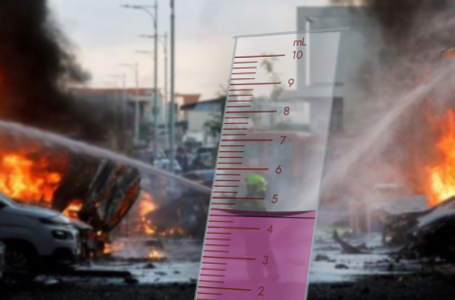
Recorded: 4.4,mL
